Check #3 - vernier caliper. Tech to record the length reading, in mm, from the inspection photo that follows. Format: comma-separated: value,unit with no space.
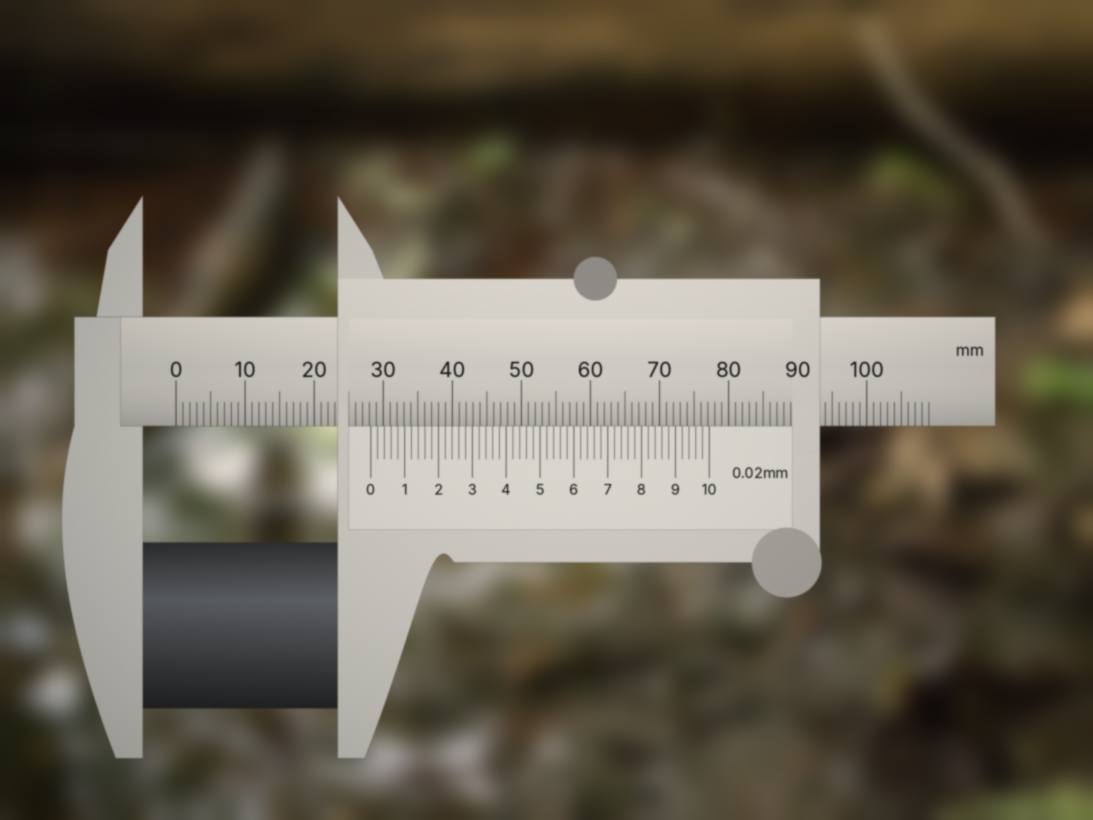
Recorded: 28.2,mm
